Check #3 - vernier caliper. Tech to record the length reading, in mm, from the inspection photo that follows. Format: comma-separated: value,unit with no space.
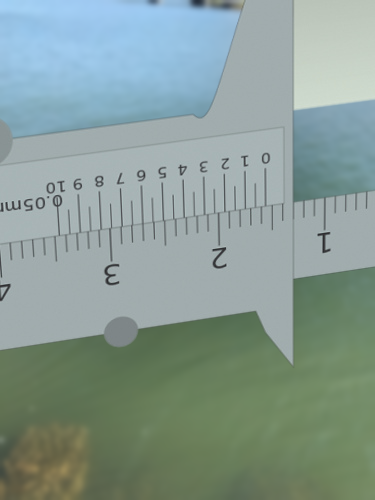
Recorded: 15.6,mm
